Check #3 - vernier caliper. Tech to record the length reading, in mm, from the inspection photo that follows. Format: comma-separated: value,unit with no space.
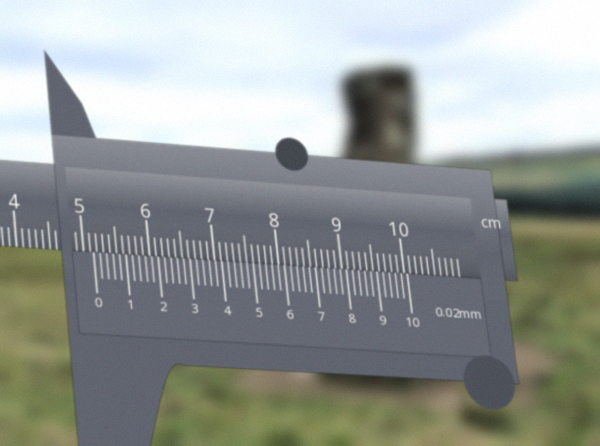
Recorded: 51.5,mm
